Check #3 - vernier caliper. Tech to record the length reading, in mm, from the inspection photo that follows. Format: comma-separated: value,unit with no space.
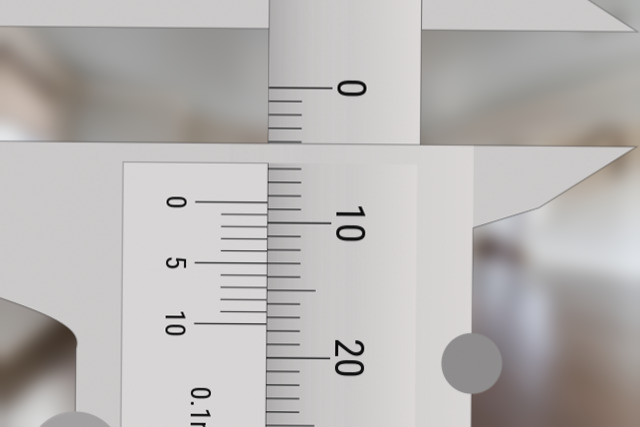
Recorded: 8.5,mm
